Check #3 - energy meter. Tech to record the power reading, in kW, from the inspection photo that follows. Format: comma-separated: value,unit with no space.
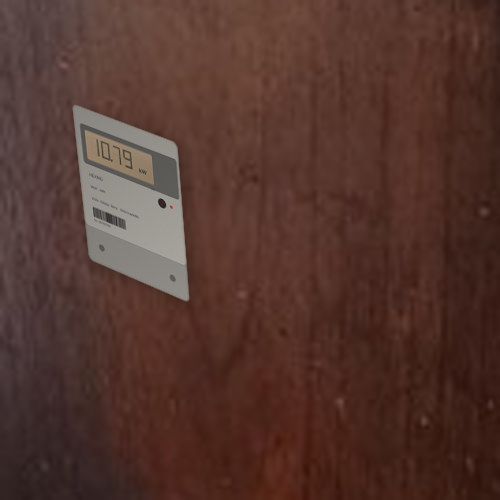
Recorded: 10.79,kW
